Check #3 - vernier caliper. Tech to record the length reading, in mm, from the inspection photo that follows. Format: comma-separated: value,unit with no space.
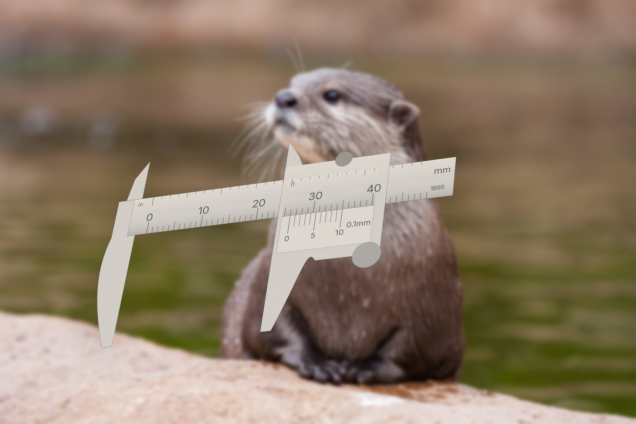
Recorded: 26.0,mm
